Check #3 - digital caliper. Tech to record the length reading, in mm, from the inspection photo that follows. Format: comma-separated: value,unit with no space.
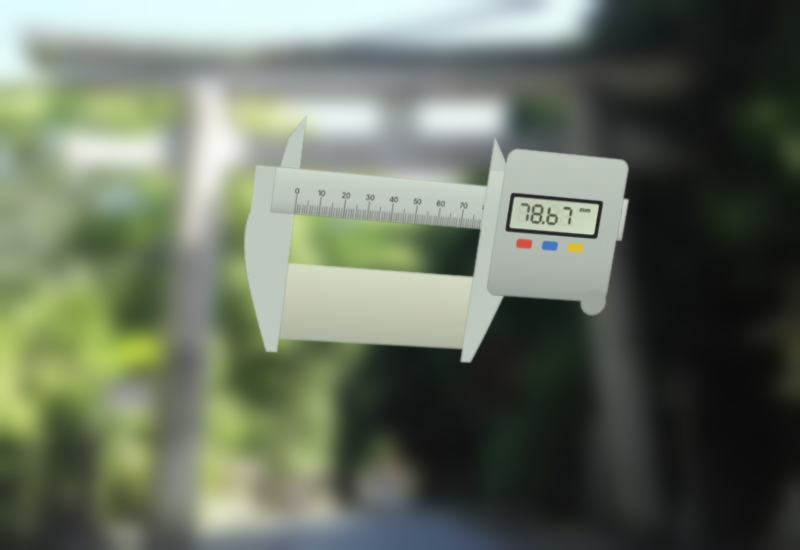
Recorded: 78.67,mm
